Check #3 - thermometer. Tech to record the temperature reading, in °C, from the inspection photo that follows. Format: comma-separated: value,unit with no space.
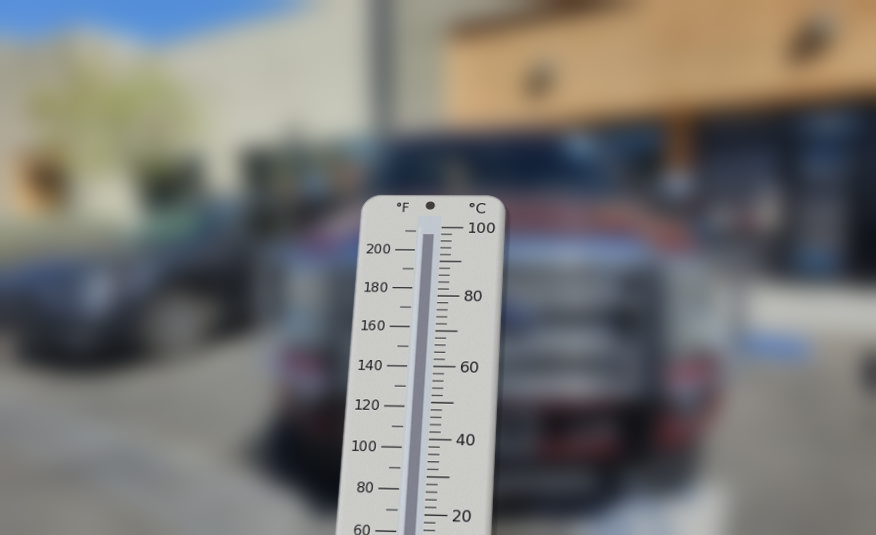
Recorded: 98,°C
